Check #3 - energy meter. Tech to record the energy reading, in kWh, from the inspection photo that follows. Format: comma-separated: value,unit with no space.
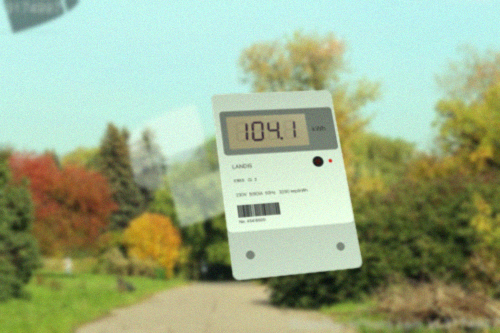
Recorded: 104.1,kWh
